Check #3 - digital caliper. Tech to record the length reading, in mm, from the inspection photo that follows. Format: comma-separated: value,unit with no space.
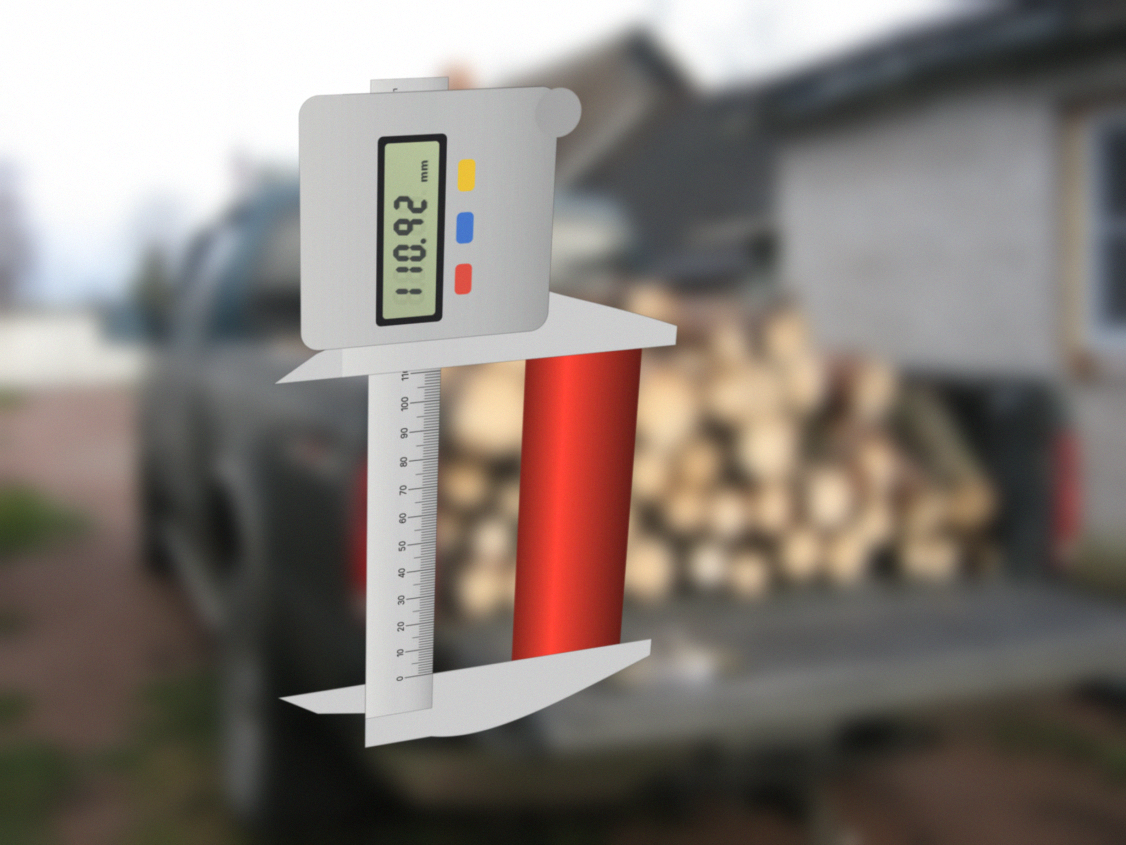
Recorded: 110.92,mm
